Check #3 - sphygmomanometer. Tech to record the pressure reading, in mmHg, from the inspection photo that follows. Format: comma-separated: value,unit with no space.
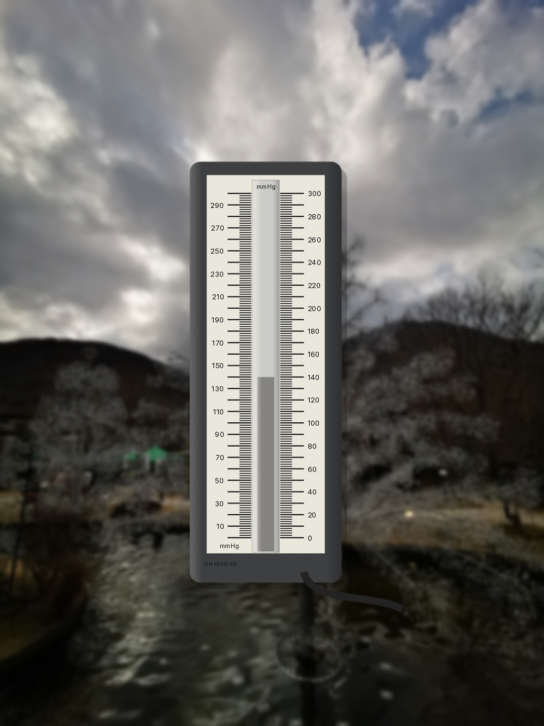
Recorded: 140,mmHg
